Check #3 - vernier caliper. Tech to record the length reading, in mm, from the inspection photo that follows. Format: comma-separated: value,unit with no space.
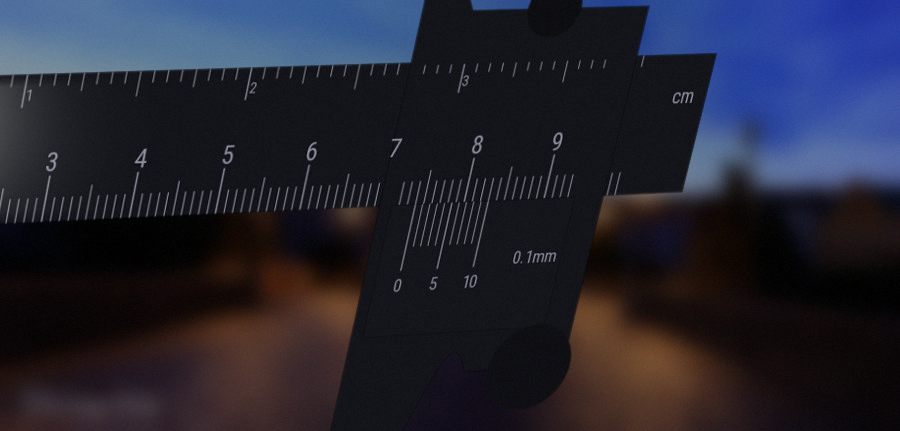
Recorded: 74.0,mm
